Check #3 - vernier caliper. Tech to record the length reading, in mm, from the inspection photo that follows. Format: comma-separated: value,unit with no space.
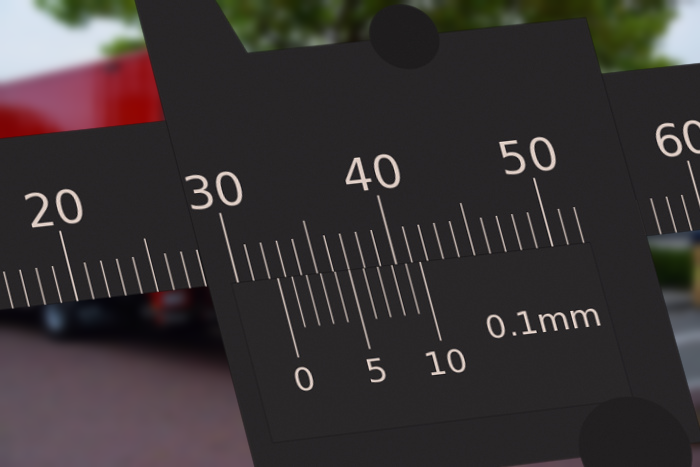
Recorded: 32.5,mm
